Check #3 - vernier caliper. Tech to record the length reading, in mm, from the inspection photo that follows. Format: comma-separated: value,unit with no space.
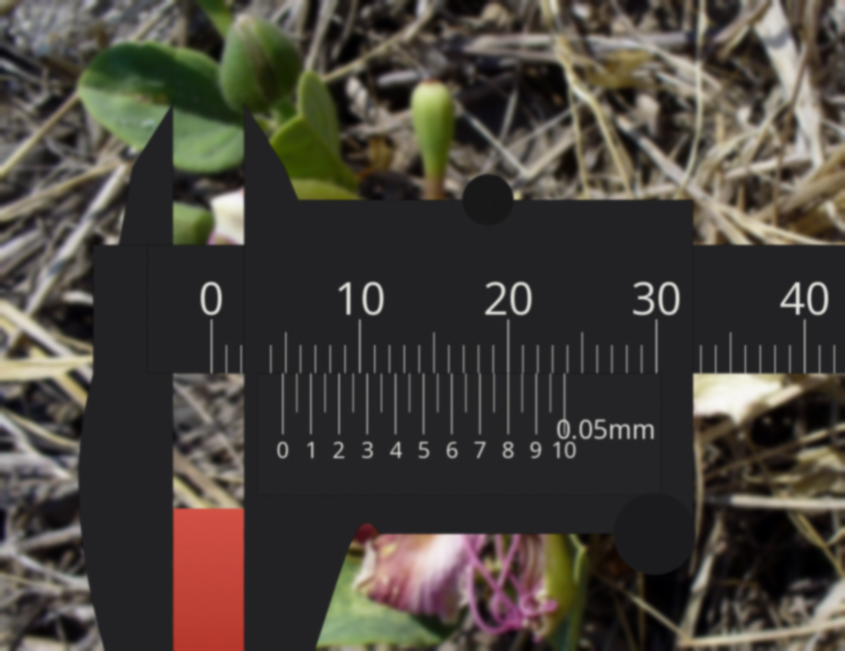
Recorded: 4.8,mm
